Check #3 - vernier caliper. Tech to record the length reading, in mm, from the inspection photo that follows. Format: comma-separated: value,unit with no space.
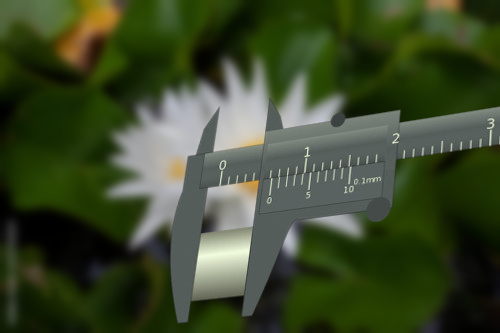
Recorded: 6.2,mm
